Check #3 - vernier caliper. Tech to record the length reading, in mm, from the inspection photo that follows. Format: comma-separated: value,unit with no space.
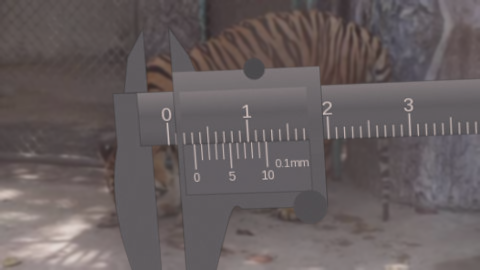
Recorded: 3.2,mm
